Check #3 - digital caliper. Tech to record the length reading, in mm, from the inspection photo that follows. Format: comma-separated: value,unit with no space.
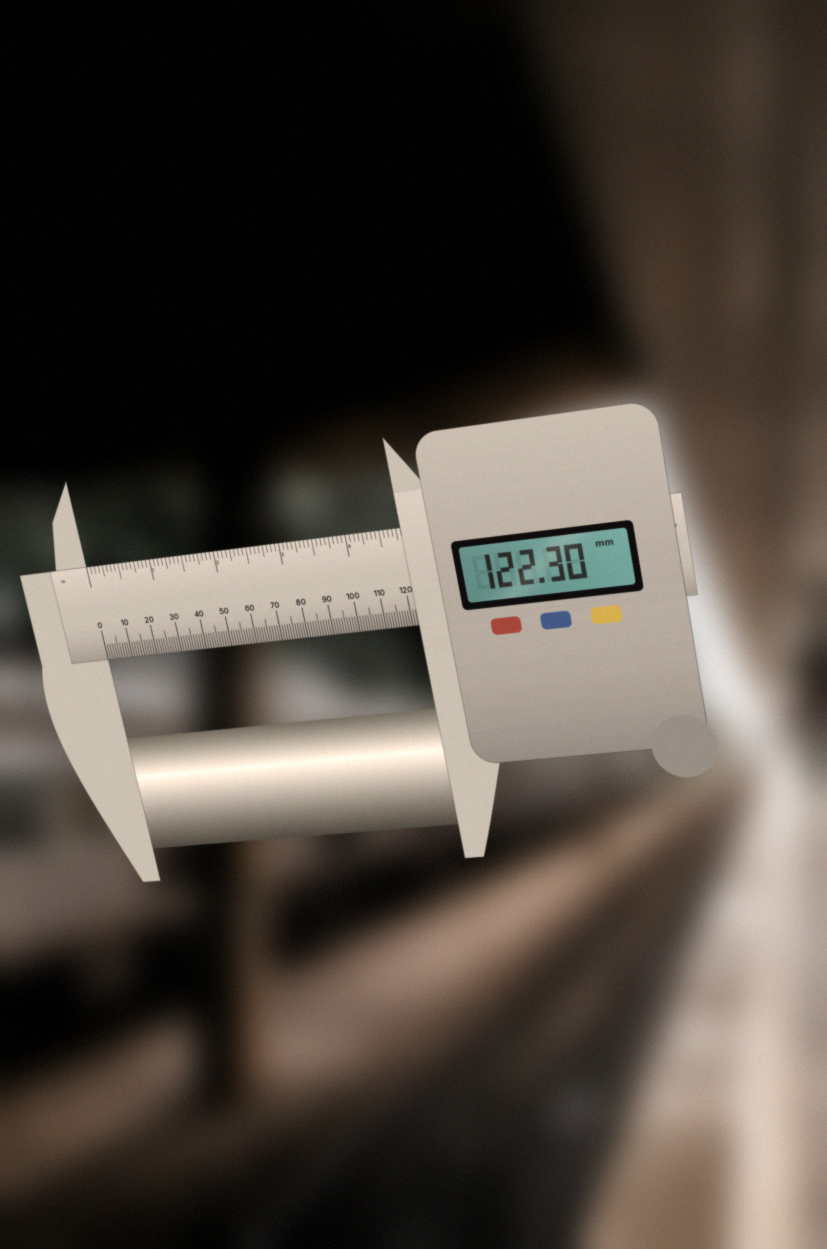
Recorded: 122.30,mm
